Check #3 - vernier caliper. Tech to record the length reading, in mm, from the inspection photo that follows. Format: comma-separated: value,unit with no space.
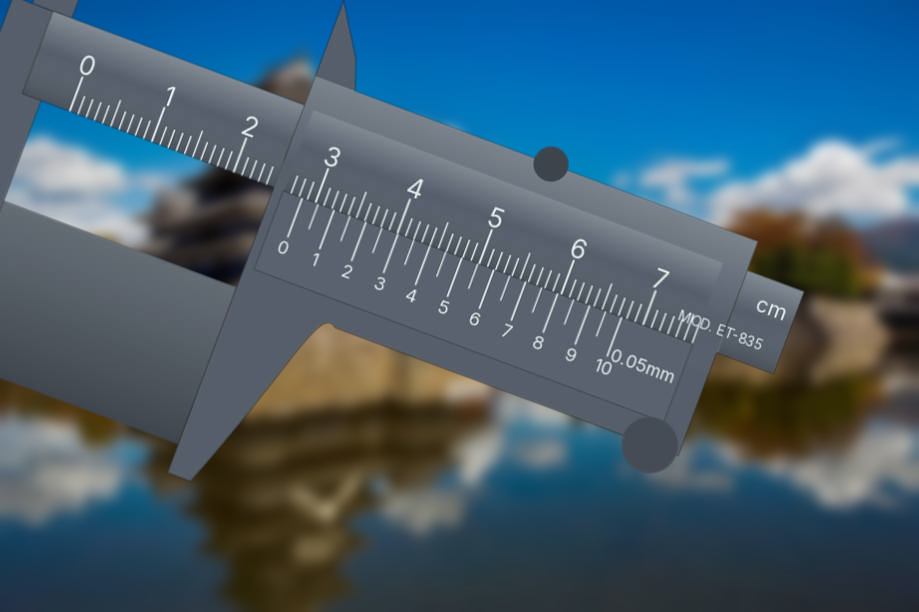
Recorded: 28.4,mm
